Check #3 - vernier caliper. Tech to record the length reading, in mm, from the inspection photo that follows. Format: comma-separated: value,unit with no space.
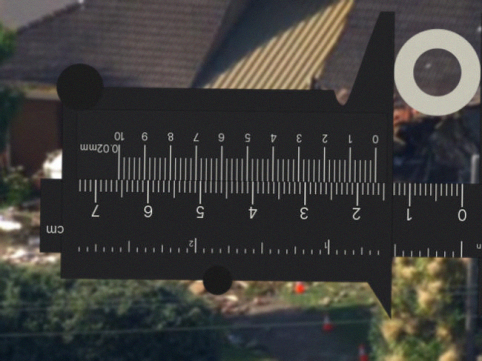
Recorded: 16.6,mm
